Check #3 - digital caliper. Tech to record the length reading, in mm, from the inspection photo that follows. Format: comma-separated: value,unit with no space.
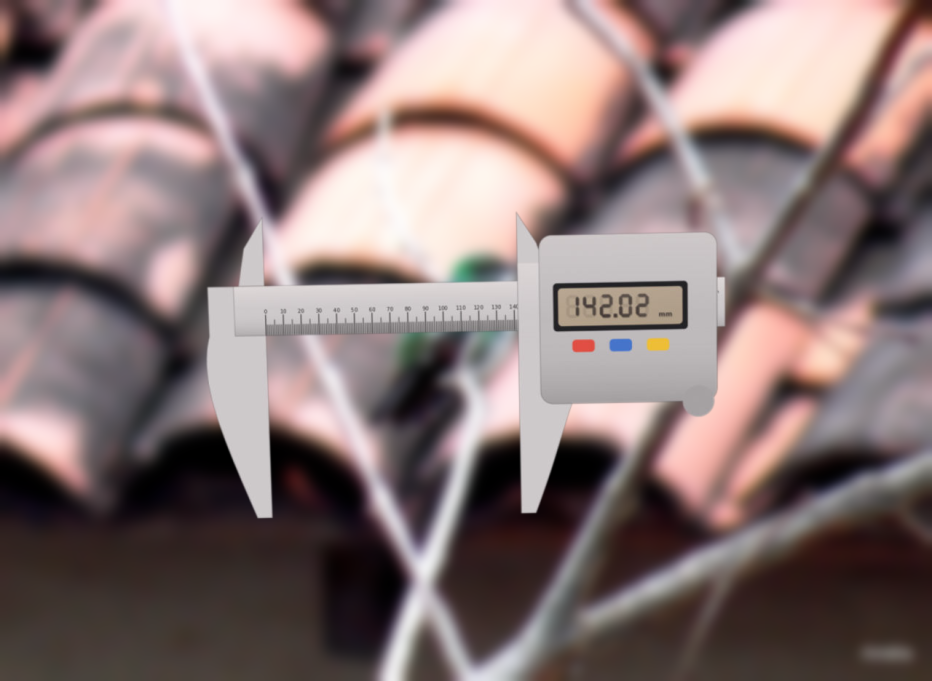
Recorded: 142.02,mm
